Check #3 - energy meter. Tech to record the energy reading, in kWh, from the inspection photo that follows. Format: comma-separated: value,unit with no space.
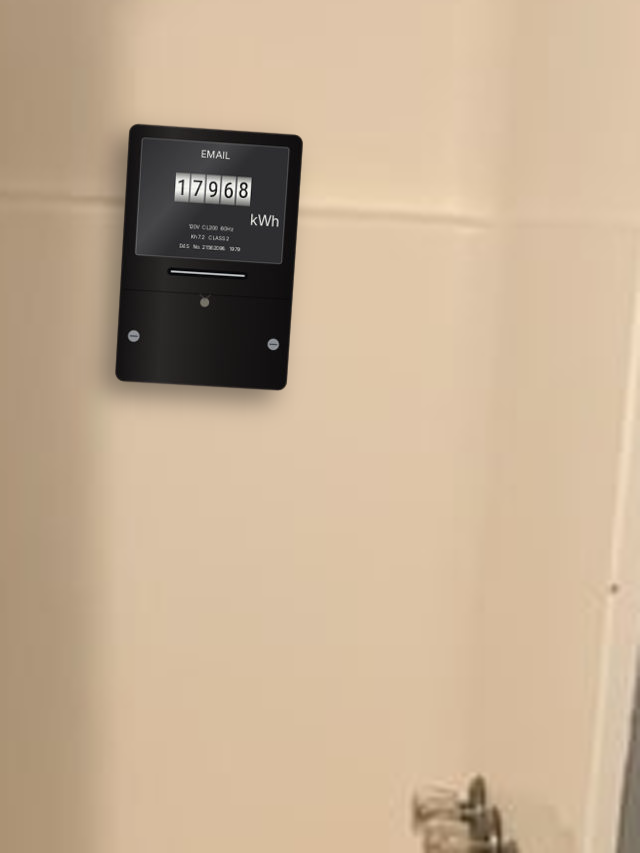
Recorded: 17968,kWh
